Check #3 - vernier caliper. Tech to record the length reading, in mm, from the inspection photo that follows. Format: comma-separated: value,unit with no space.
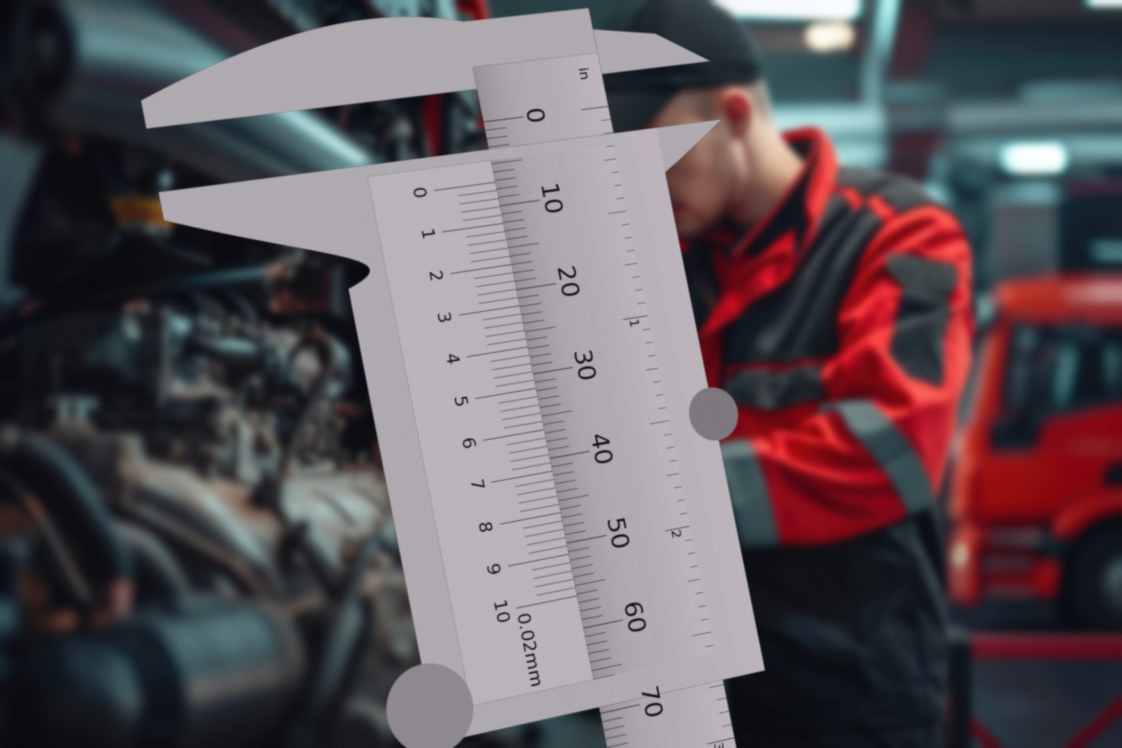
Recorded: 7.2,mm
